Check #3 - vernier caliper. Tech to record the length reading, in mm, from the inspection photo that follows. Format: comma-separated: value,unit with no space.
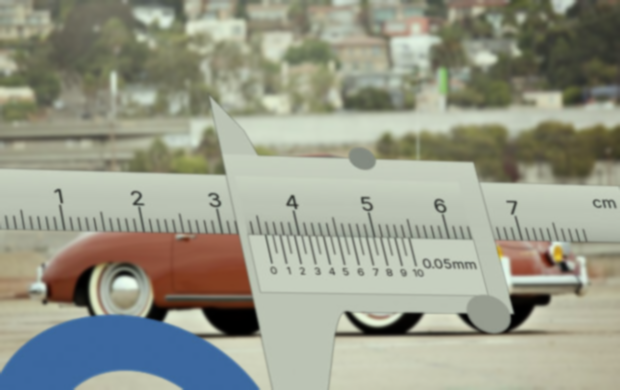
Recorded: 35.6,mm
